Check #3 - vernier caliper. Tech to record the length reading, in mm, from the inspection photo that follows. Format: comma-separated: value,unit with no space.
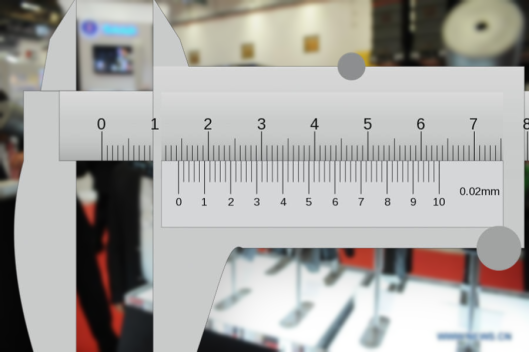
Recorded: 14.4,mm
